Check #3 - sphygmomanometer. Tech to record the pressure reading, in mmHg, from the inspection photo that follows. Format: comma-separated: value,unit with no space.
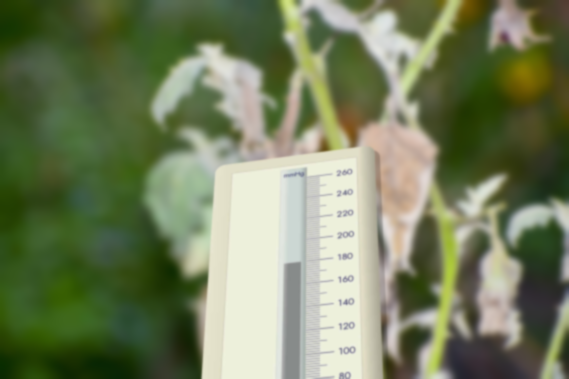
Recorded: 180,mmHg
